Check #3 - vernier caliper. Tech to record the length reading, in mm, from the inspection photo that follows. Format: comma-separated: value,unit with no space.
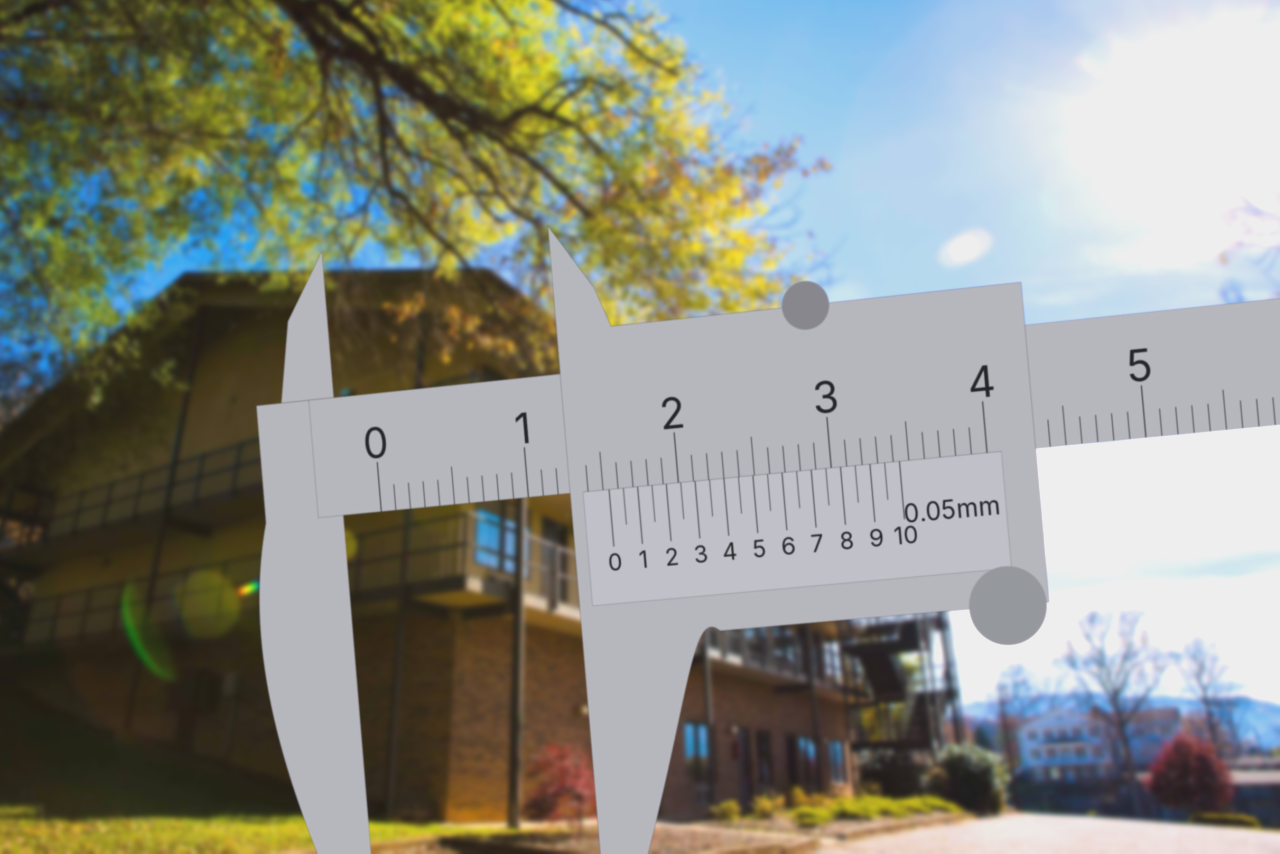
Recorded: 15.4,mm
